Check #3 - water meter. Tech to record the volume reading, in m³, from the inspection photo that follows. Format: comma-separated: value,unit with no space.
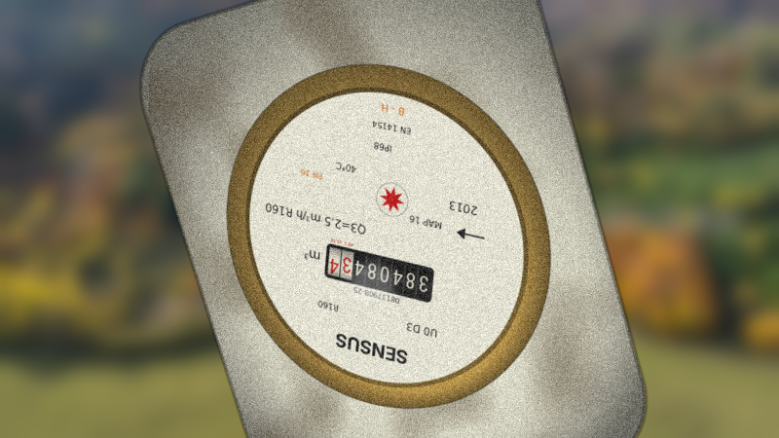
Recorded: 384084.34,m³
